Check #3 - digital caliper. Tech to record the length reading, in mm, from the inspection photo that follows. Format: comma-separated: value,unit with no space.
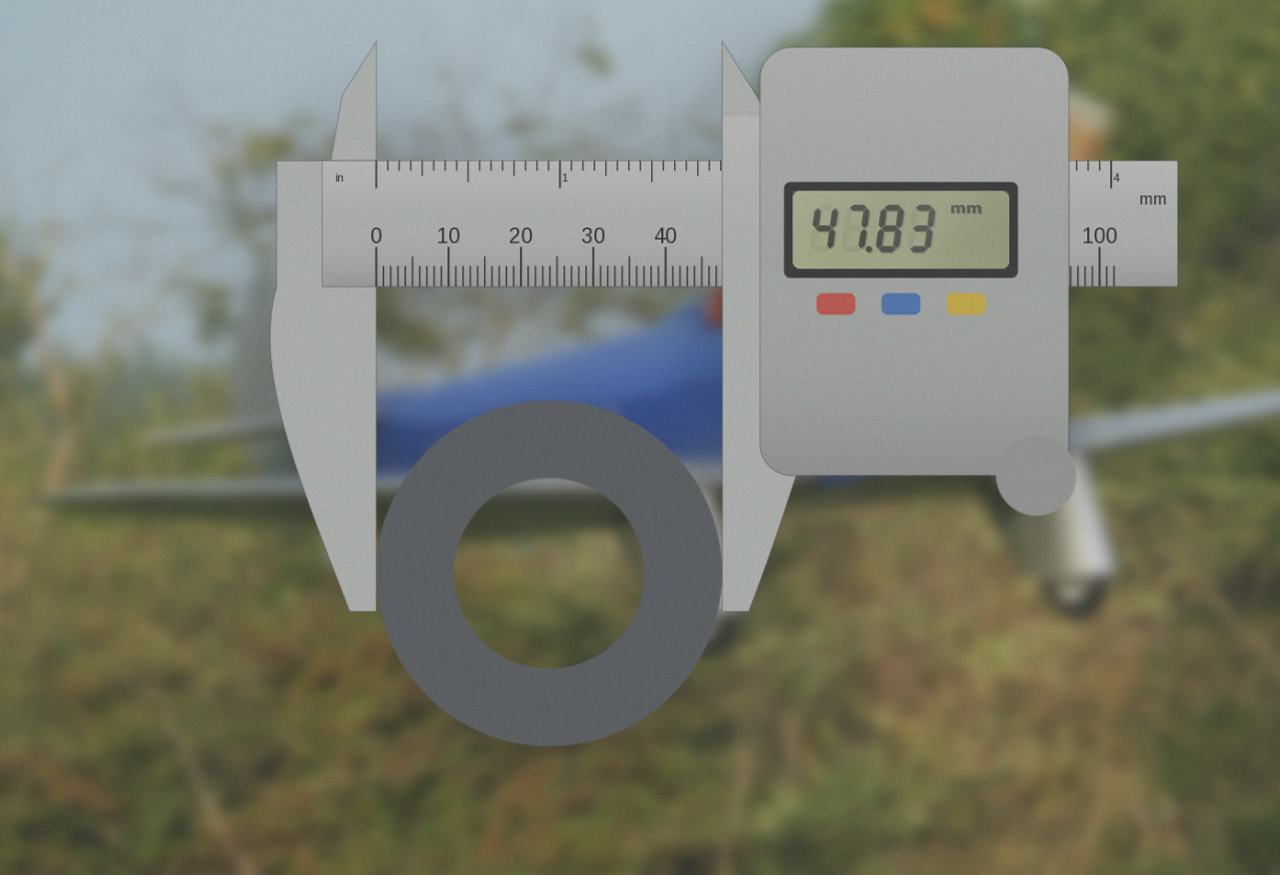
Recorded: 47.83,mm
